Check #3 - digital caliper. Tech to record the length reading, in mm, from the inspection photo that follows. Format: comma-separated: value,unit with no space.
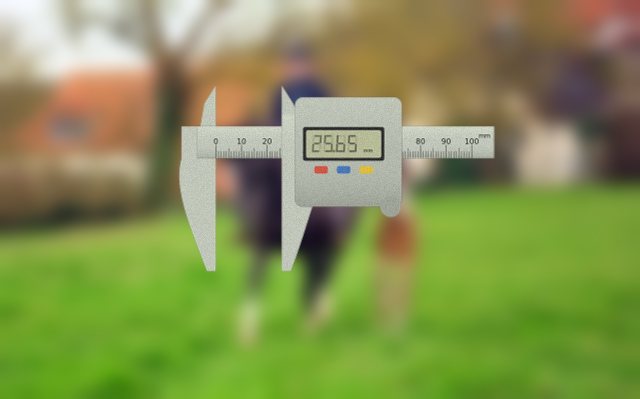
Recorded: 25.65,mm
